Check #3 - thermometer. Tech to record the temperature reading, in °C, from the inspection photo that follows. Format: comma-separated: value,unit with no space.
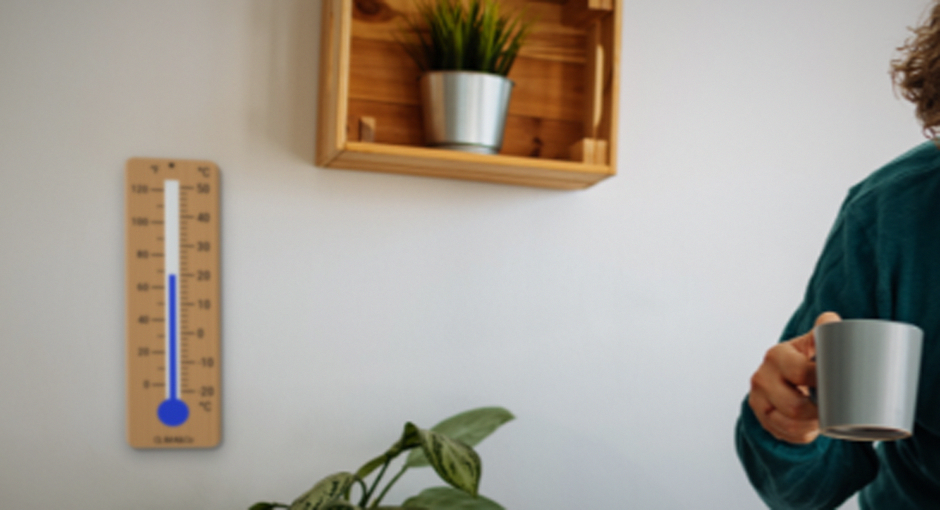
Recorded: 20,°C
